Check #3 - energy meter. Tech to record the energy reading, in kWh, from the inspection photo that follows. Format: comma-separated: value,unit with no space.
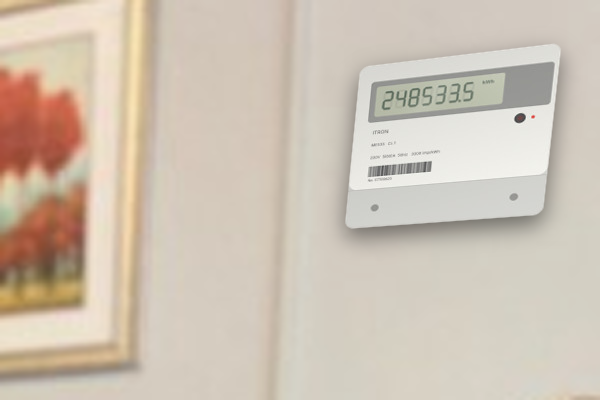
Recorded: 248533.5,kWh
